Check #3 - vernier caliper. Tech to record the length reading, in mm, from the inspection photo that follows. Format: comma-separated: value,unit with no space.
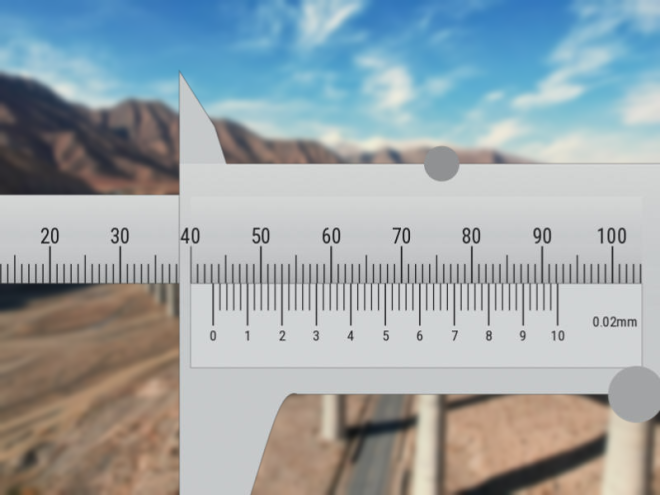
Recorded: 43.2,mm
